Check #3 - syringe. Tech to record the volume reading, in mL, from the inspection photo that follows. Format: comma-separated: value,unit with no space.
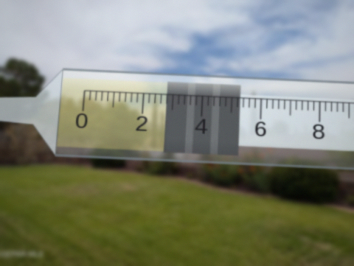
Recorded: 2.8,mL
